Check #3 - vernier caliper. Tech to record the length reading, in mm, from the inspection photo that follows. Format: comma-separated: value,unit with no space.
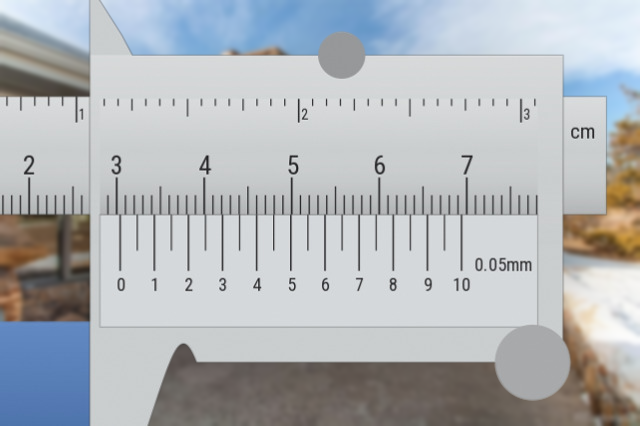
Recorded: 30.4,mm
